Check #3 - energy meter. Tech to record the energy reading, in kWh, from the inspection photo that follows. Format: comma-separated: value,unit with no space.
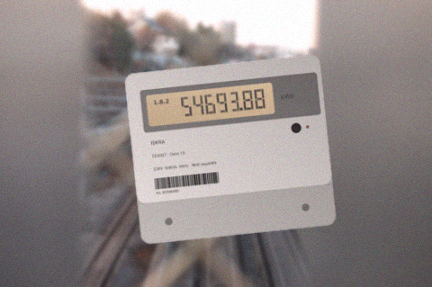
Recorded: 54693.88,kWh
